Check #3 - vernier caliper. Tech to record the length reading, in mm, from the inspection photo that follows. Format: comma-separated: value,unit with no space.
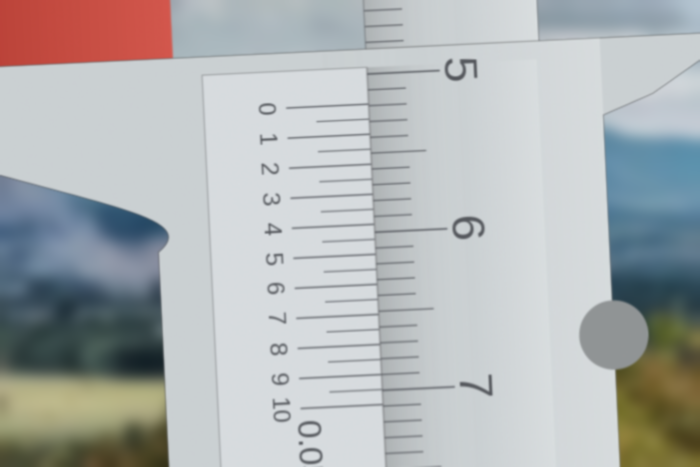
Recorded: 51.9,mm
